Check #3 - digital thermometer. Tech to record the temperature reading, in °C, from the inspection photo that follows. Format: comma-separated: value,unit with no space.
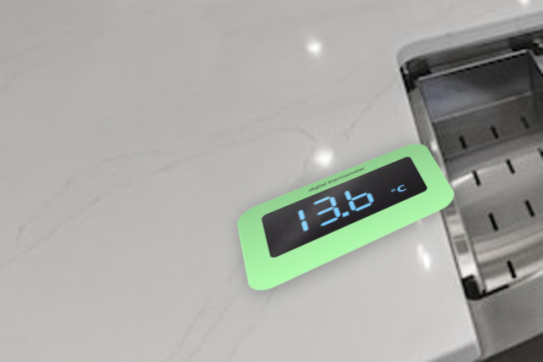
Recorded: 13.6,°C
